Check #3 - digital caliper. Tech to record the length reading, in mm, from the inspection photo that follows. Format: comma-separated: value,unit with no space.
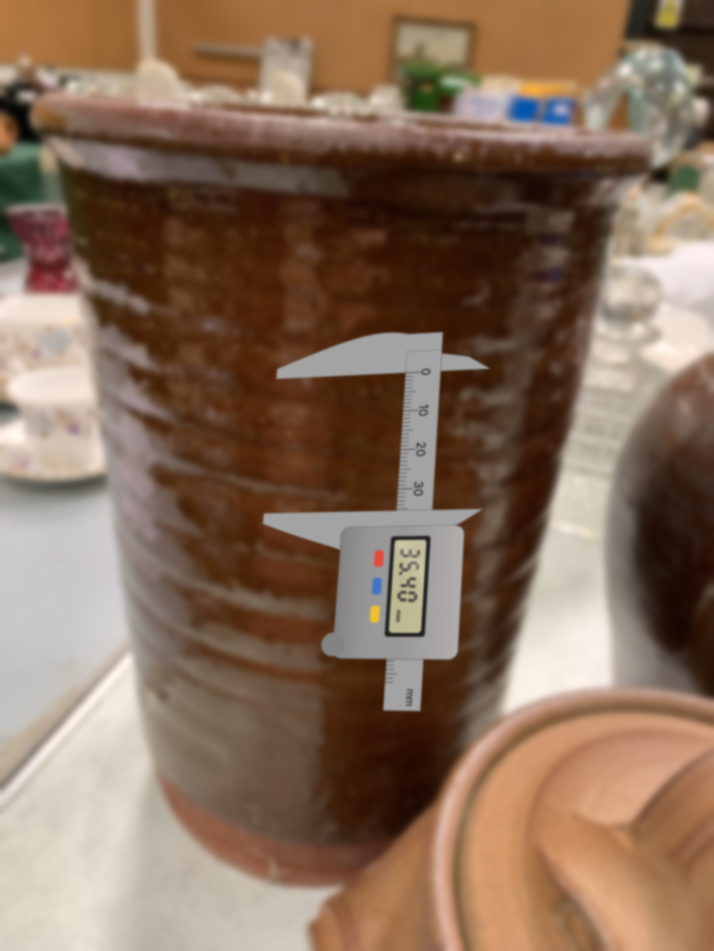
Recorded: 35.40,mm
